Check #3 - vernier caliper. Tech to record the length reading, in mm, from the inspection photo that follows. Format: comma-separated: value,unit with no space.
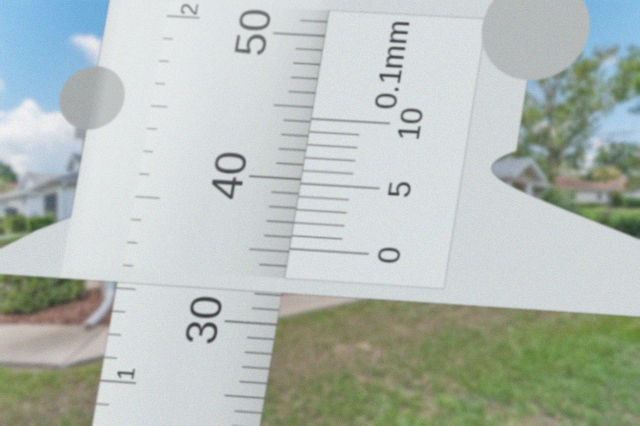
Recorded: 35.2,mm
